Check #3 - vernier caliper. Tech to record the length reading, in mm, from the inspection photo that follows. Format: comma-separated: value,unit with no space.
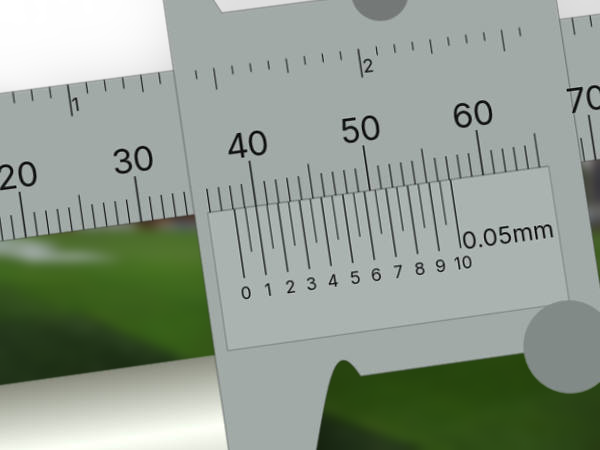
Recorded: 38.1,mm
